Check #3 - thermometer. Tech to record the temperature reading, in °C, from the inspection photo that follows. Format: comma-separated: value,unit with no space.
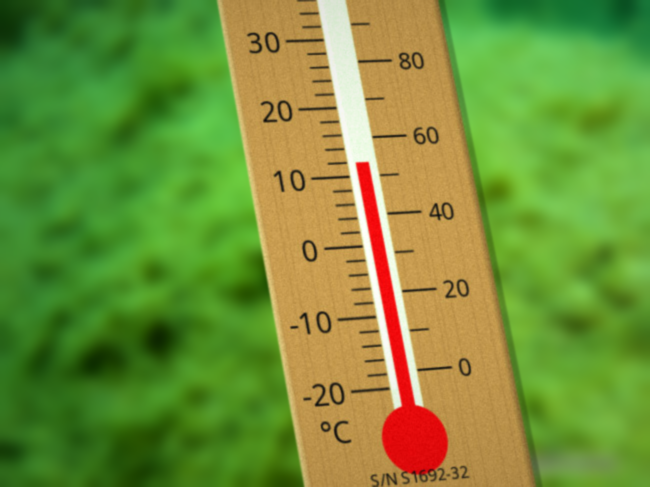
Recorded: 12,°C
